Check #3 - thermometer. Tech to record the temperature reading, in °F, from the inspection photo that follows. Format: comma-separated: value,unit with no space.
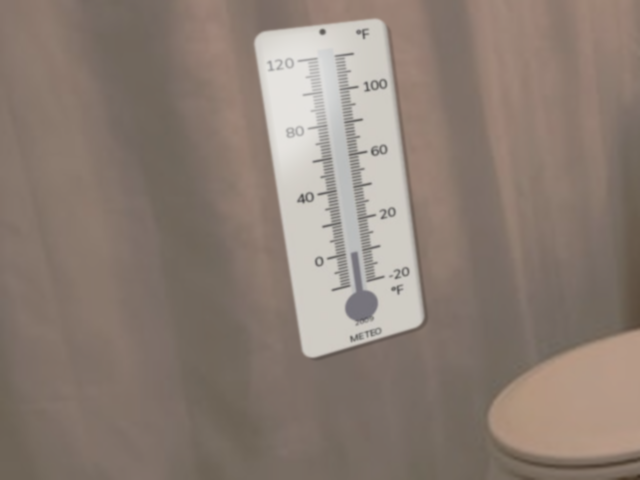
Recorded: 0,°F
